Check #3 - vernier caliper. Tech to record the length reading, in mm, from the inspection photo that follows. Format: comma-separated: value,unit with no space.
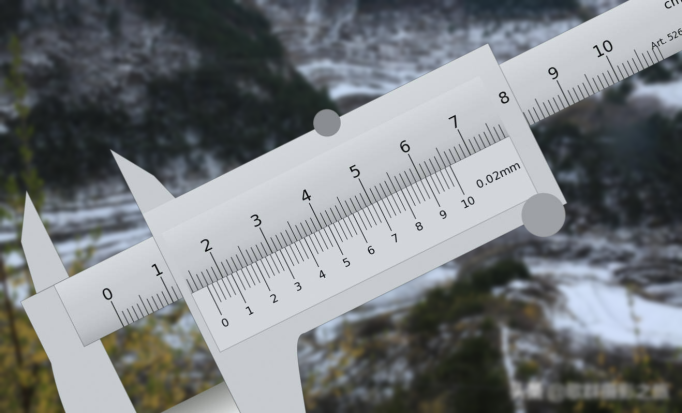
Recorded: 16.8,mm
